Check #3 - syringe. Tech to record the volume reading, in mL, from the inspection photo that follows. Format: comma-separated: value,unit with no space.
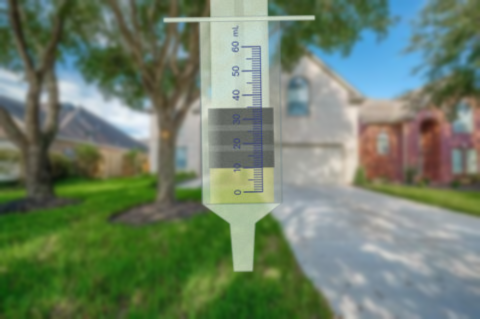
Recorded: 10,mL
